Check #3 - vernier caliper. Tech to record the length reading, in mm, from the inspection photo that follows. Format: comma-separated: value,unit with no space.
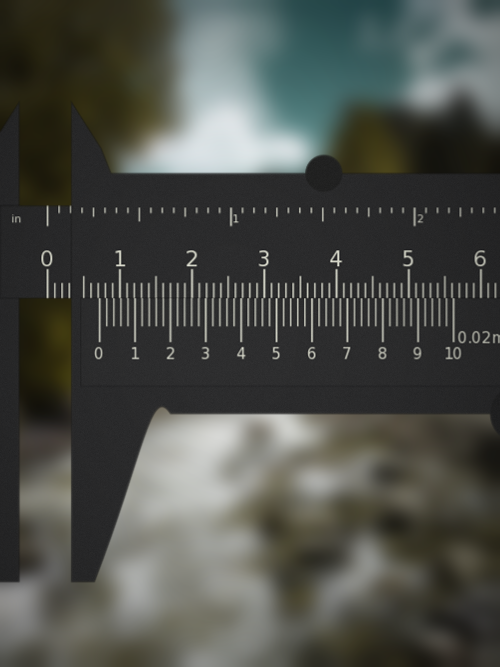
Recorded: 7.2,mm
